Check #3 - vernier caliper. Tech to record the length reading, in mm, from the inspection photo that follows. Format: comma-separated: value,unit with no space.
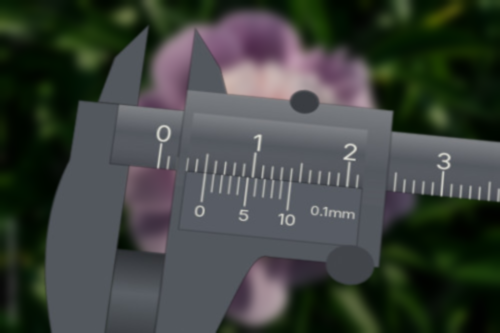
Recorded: 5.0,mm
